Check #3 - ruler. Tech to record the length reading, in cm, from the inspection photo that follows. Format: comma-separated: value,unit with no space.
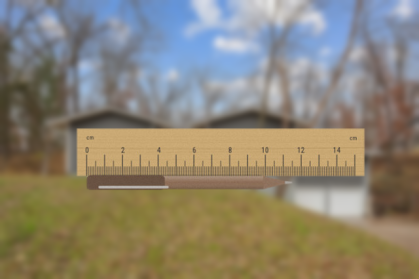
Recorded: 11.5,cm
